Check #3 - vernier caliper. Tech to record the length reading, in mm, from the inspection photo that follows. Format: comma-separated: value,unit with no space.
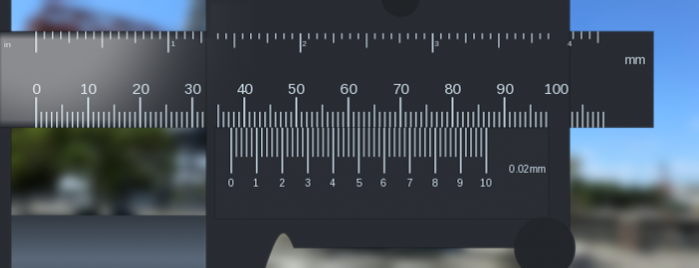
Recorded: 37.5,mm
